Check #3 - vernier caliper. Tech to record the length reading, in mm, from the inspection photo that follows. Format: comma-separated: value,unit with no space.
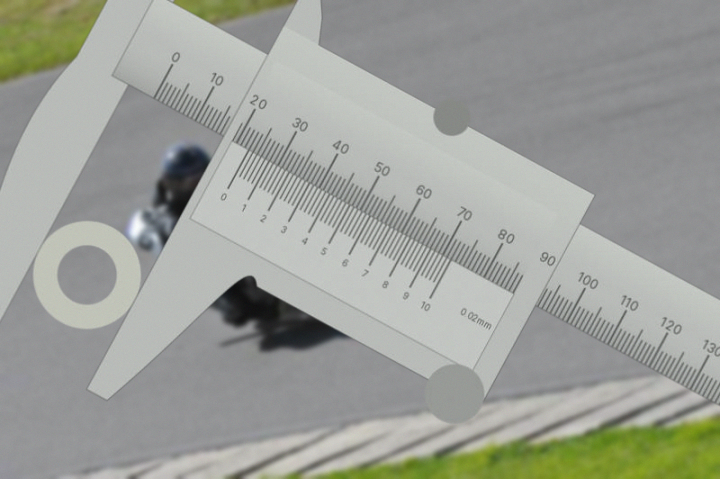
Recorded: 23.0,mm
